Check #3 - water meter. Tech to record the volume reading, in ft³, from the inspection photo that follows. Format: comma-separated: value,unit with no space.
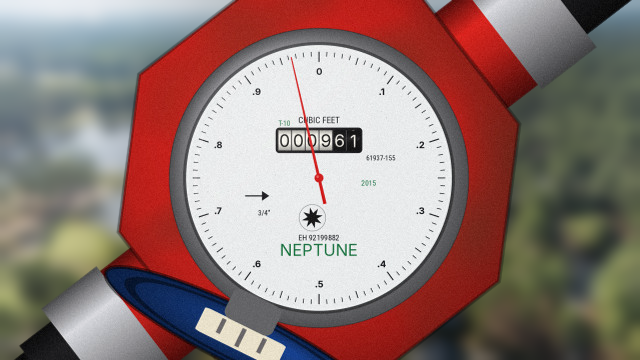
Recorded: 960.96,ft³
